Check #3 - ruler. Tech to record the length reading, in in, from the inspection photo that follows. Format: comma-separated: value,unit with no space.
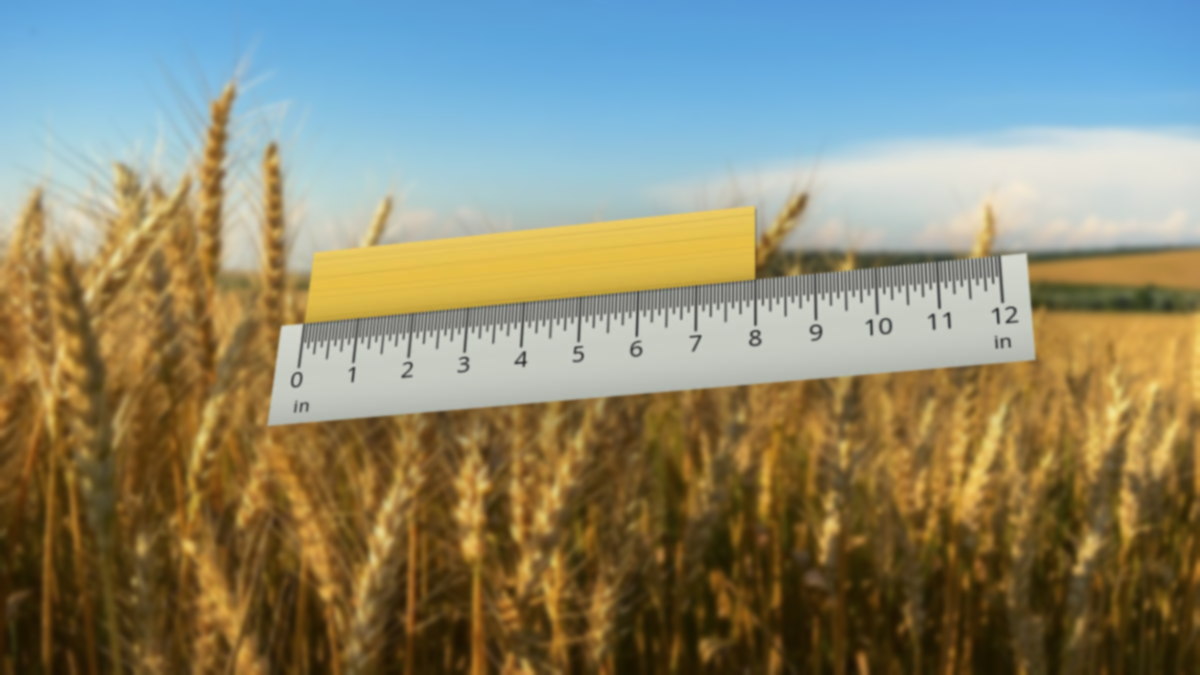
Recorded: 8,in
